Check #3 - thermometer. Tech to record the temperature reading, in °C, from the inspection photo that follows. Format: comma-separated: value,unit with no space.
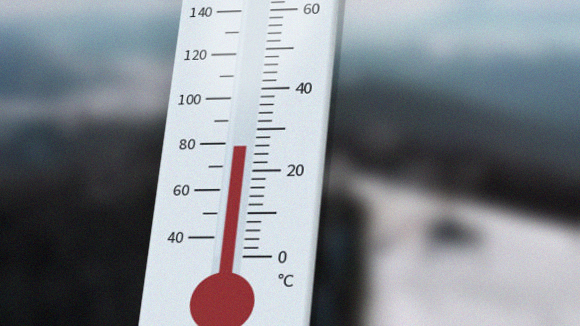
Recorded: 26,°C
